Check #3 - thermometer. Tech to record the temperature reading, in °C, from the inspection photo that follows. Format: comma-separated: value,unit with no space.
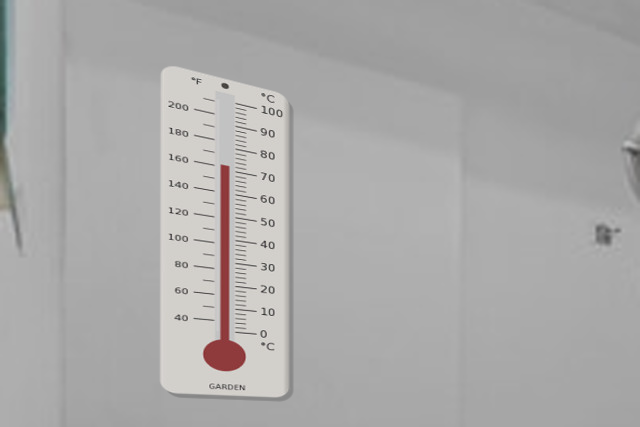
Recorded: 72,°C
